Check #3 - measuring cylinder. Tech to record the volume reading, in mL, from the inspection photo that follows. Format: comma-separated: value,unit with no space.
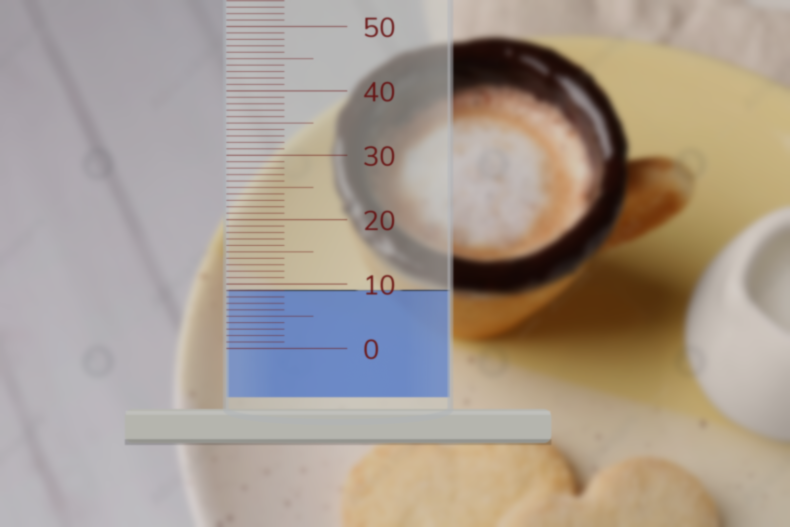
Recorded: 9,mL
